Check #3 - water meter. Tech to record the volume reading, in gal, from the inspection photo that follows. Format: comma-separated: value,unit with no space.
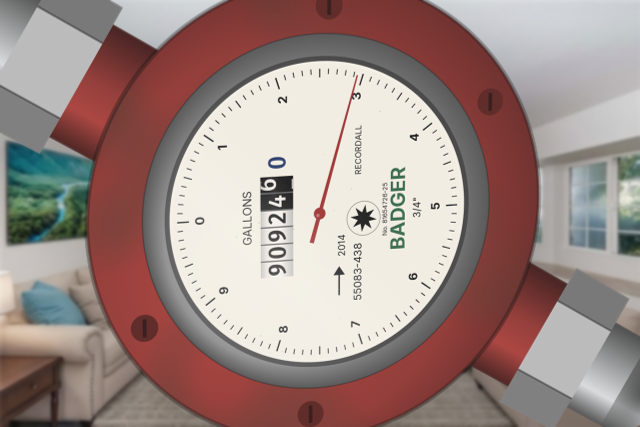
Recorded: 9092462.9,gal
